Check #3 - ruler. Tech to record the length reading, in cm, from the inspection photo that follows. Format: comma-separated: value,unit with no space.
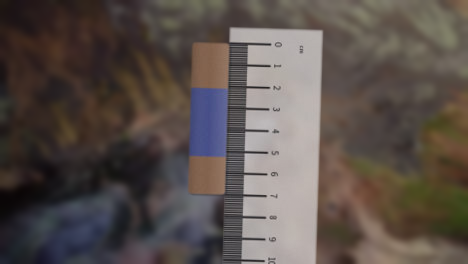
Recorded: 7,cm
